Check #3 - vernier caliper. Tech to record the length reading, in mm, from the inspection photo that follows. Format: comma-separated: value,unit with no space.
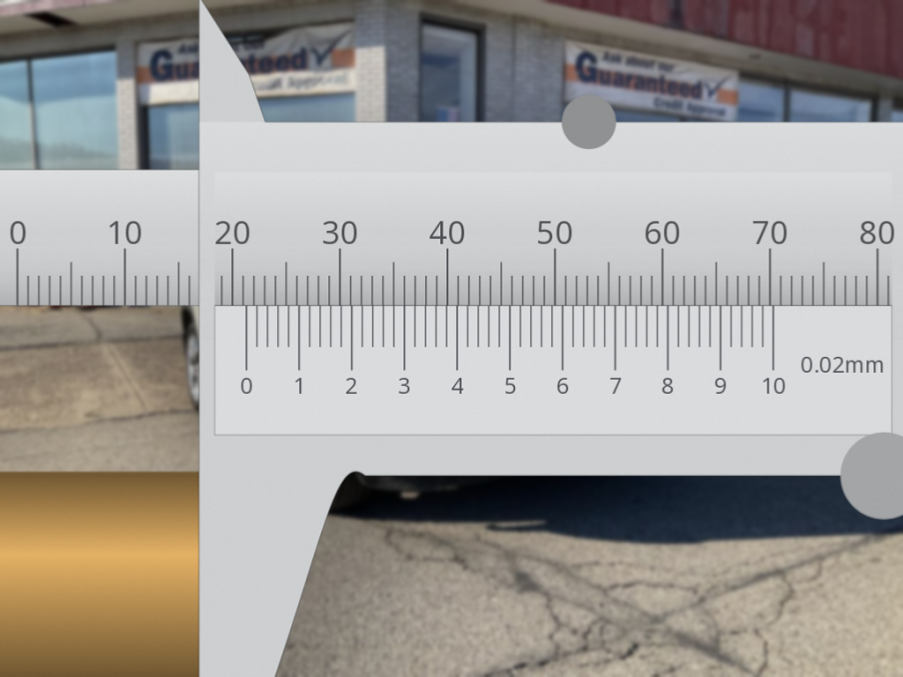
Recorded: 21.3,mm
